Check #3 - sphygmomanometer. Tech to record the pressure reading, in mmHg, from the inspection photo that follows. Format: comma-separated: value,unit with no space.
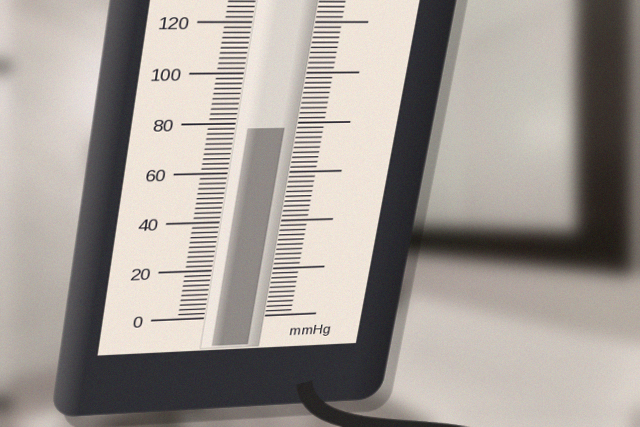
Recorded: 78,mmHg
